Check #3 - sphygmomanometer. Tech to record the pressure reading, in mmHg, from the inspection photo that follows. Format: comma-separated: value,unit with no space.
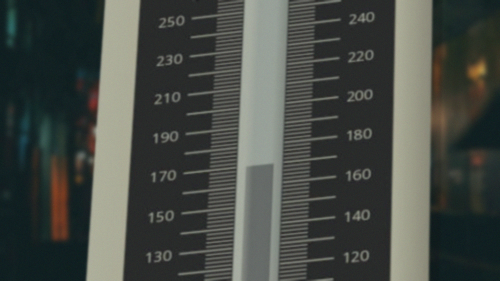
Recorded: 170,mmHg
